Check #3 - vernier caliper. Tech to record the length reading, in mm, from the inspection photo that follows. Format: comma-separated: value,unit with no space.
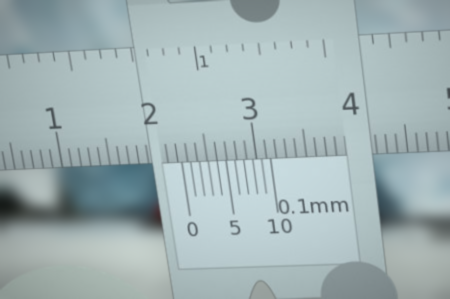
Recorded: 22.4,mm
